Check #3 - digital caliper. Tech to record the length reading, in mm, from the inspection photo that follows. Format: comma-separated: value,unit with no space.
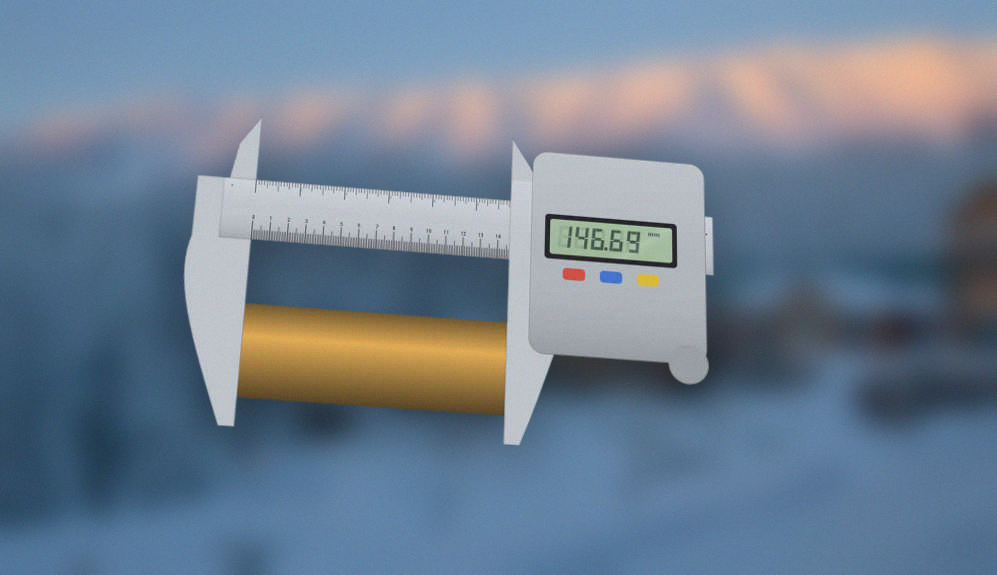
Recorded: 146.69,mm
